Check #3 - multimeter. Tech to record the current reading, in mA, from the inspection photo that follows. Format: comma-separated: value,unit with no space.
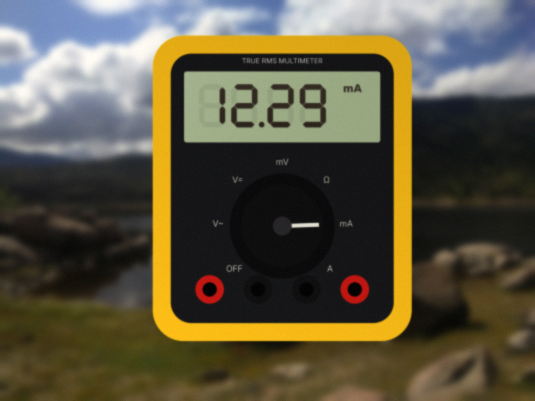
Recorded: 12.29,mA
